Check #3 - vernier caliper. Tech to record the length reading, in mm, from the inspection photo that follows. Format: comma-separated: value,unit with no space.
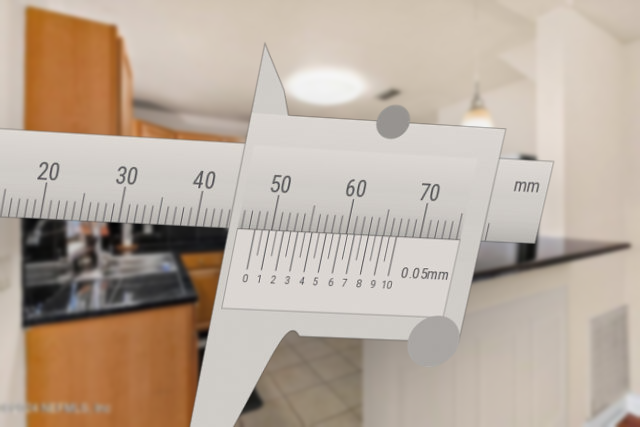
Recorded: 47.8,mm
